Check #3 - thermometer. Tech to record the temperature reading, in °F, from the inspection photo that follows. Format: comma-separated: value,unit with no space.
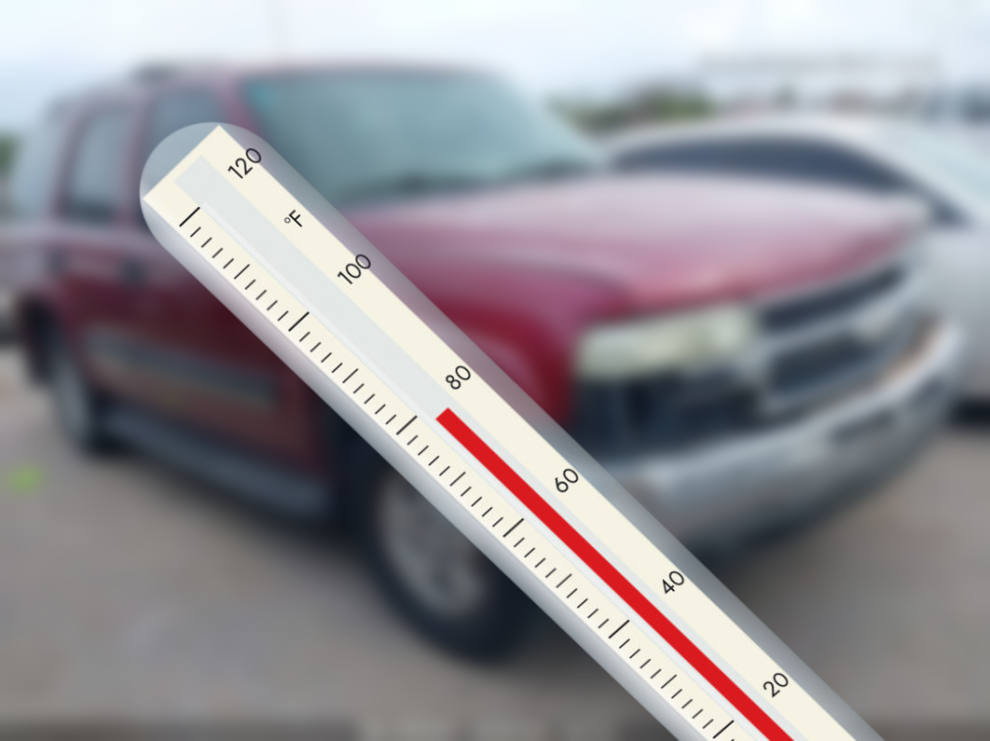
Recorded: 78,°F
